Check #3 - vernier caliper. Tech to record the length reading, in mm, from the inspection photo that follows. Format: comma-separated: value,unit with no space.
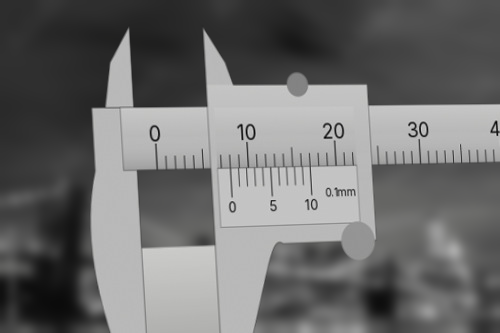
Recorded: 8.0,mm
